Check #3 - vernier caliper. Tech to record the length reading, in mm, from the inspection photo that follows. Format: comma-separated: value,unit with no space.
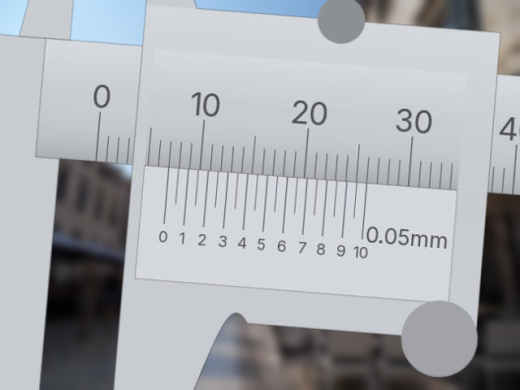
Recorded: 7.0,mm
